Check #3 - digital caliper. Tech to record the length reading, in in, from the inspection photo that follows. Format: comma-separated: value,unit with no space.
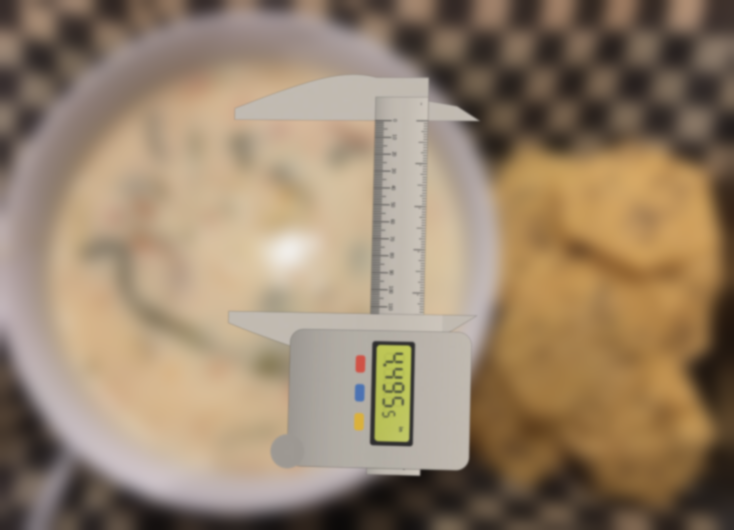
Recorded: 4.4955,in
